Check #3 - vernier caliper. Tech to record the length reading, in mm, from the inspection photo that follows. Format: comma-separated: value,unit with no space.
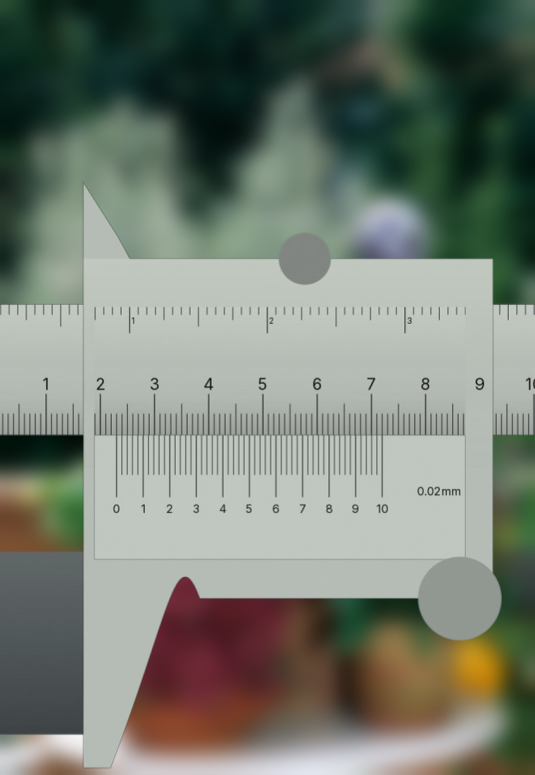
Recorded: 23.0,mm
